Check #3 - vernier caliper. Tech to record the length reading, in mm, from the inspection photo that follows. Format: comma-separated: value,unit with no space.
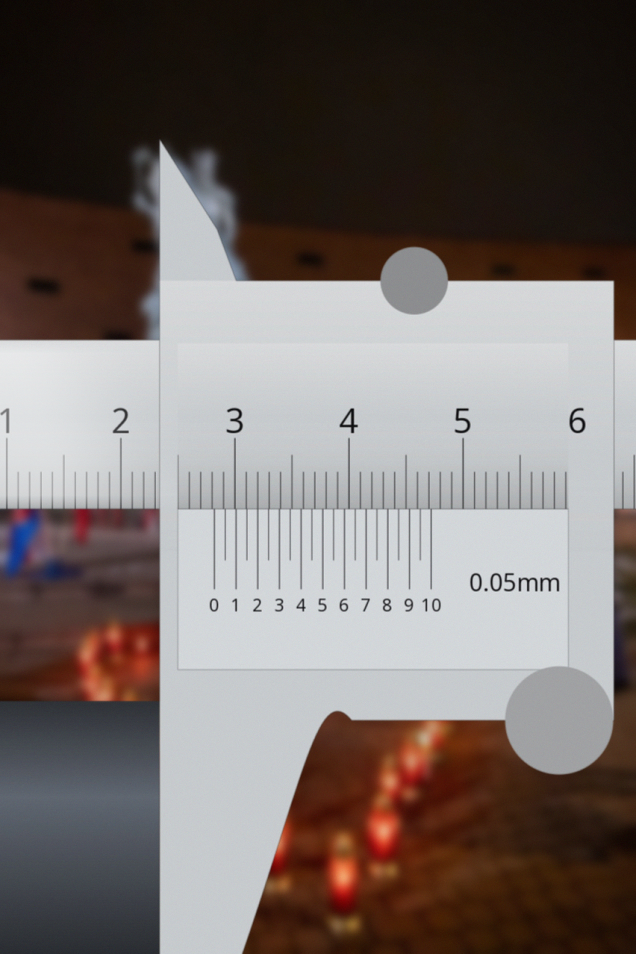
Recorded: 28.2,mm
